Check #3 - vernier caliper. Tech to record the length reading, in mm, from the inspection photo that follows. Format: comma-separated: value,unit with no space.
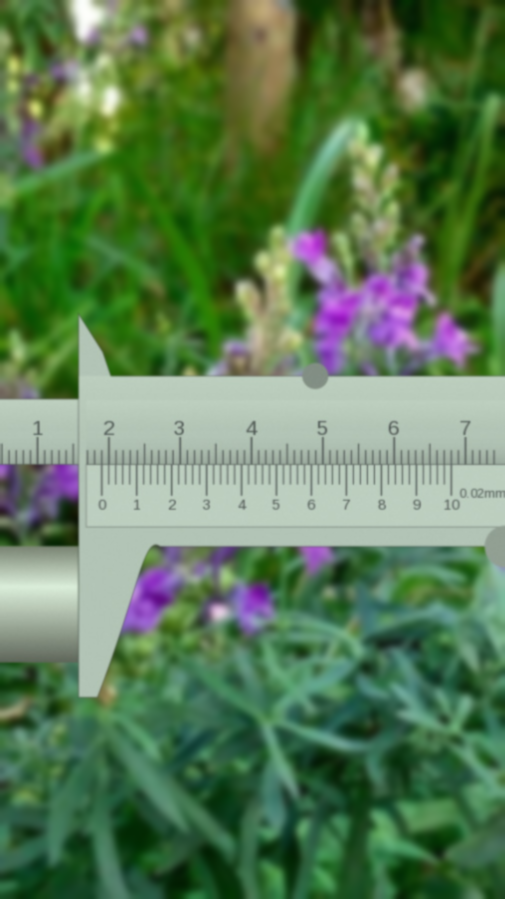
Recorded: 19.0,mm
